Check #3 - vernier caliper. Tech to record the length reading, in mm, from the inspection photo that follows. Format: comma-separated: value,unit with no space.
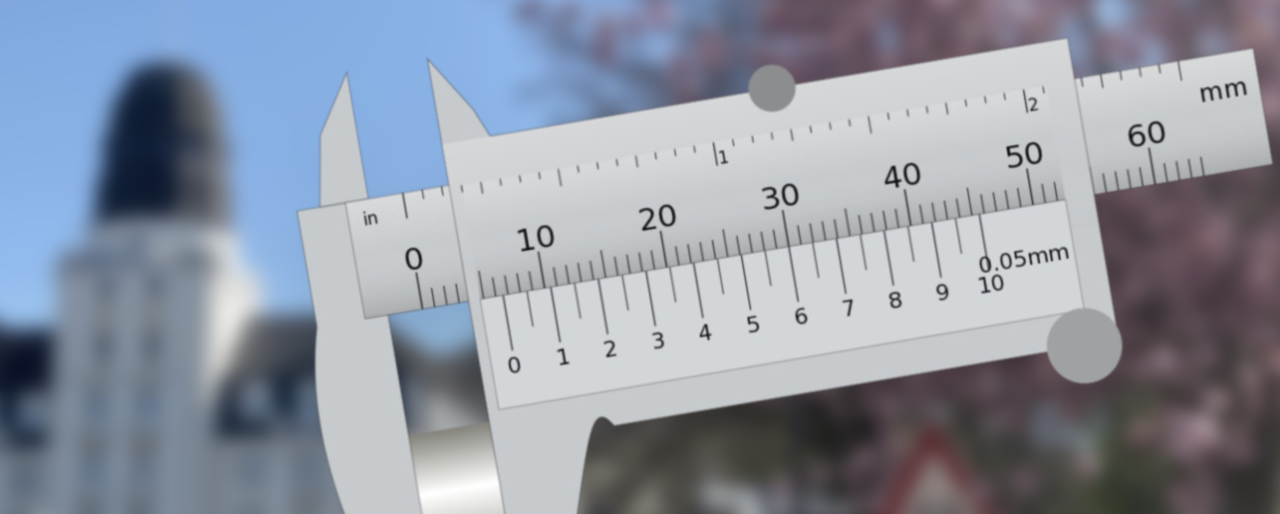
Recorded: 6.6,mm
